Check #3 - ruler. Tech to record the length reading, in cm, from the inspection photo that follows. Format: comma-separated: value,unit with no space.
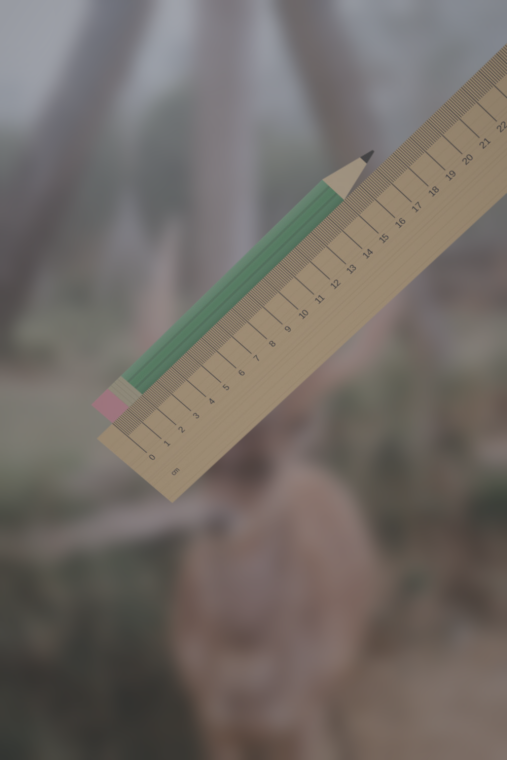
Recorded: 17.5,cm
